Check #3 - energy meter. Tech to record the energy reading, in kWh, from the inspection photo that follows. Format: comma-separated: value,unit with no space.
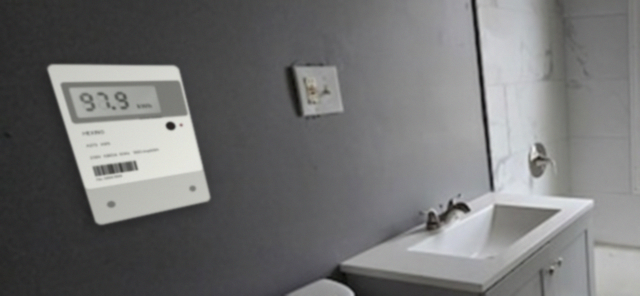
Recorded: 97.9,kWh
